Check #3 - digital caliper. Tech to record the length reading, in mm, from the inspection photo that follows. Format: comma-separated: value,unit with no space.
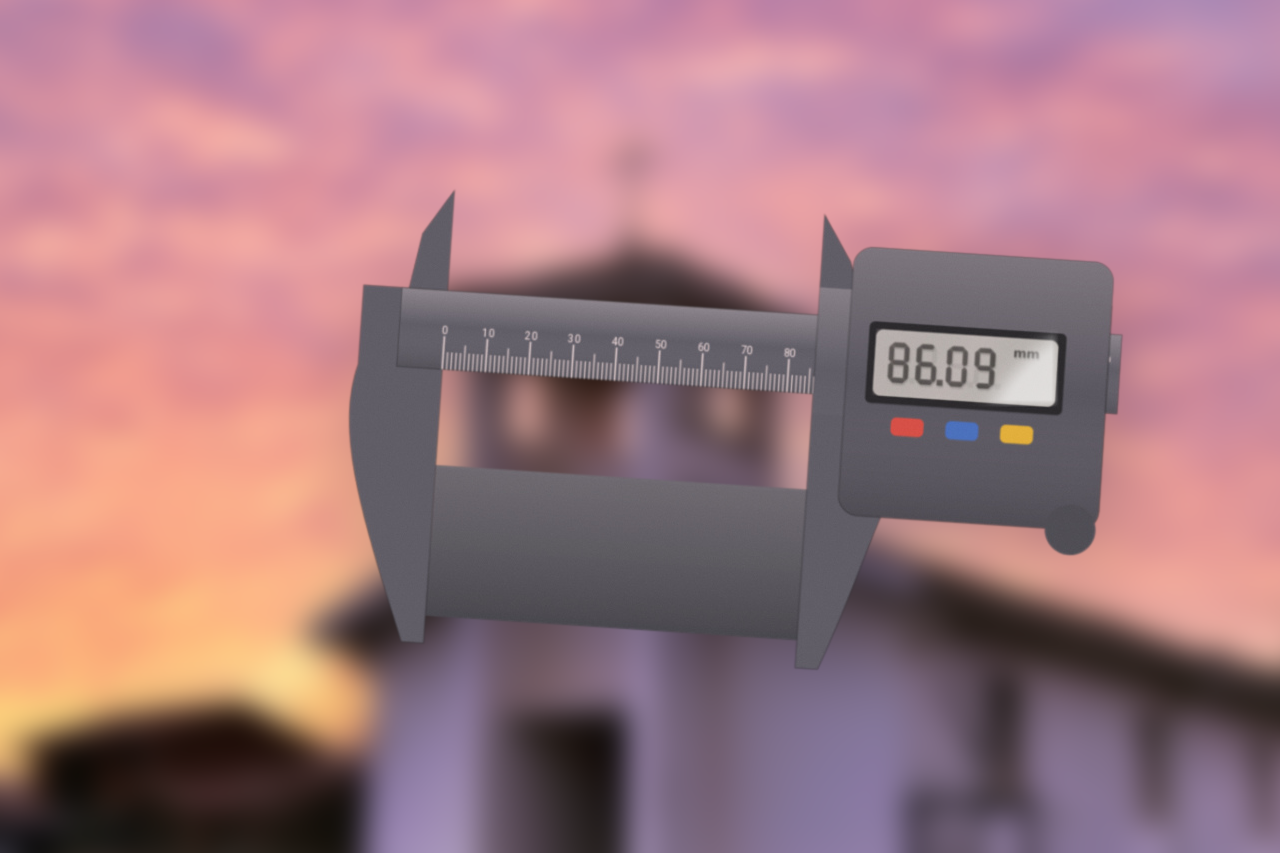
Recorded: 86.09,mm
